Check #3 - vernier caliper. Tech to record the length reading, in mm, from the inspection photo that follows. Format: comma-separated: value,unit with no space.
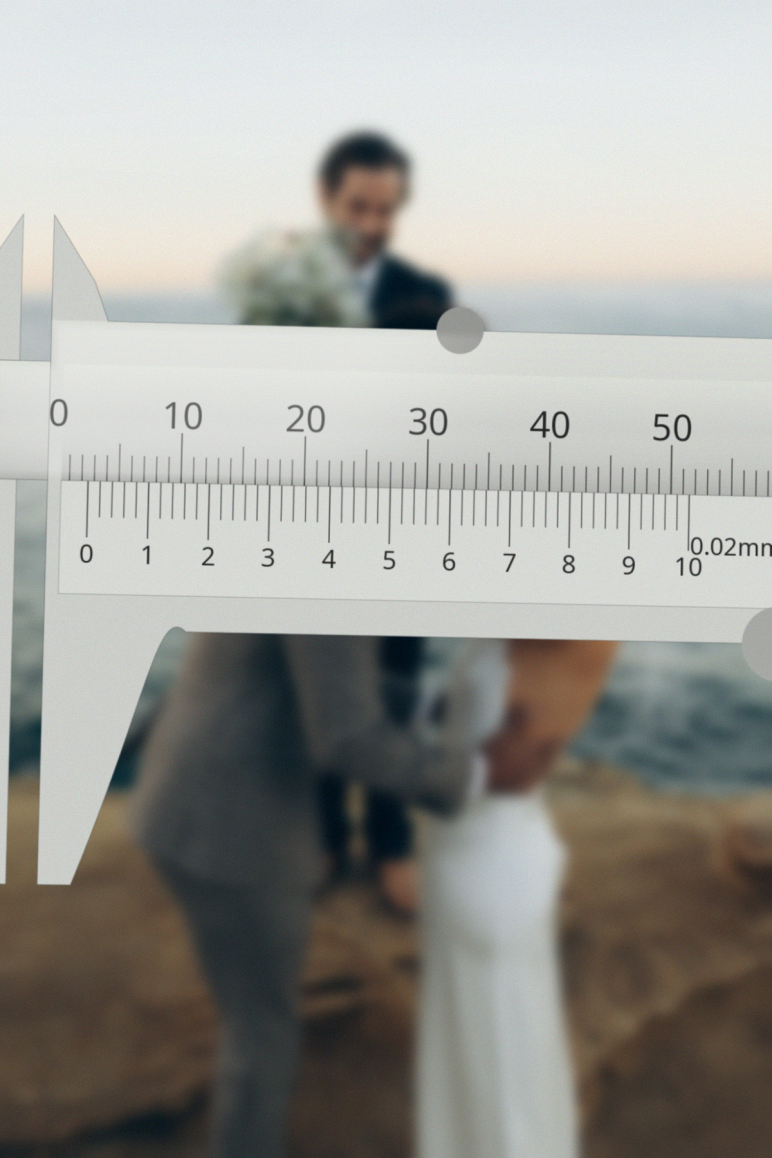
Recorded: 2.5,mm
